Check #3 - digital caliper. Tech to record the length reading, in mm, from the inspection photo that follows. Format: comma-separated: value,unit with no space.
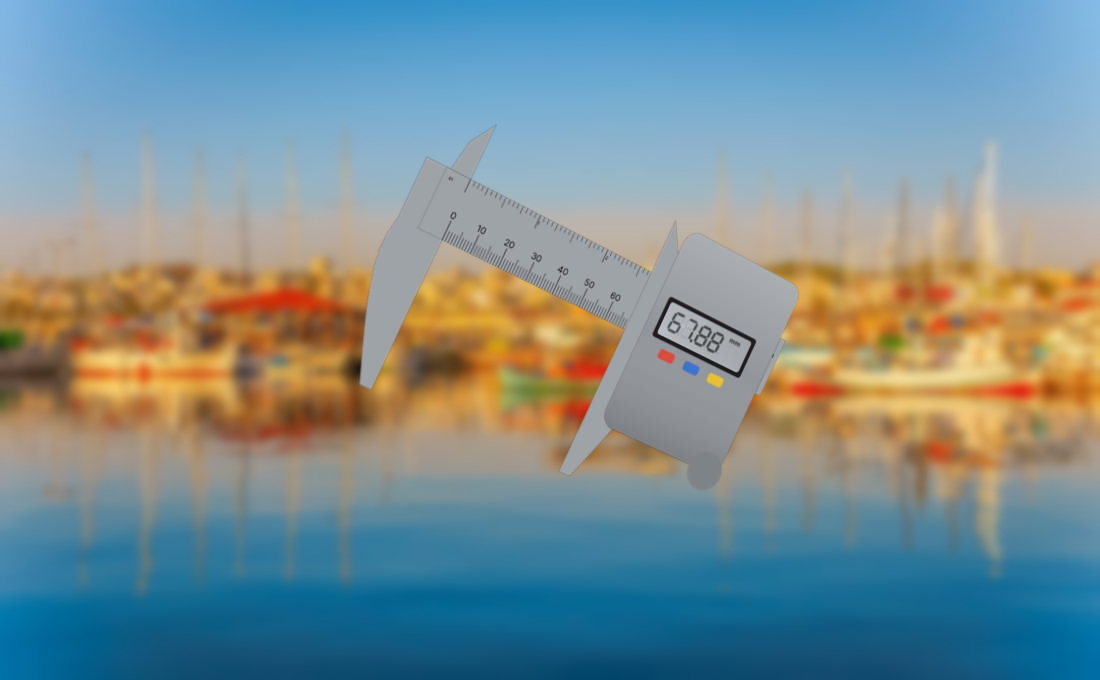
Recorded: 67.88,mm
